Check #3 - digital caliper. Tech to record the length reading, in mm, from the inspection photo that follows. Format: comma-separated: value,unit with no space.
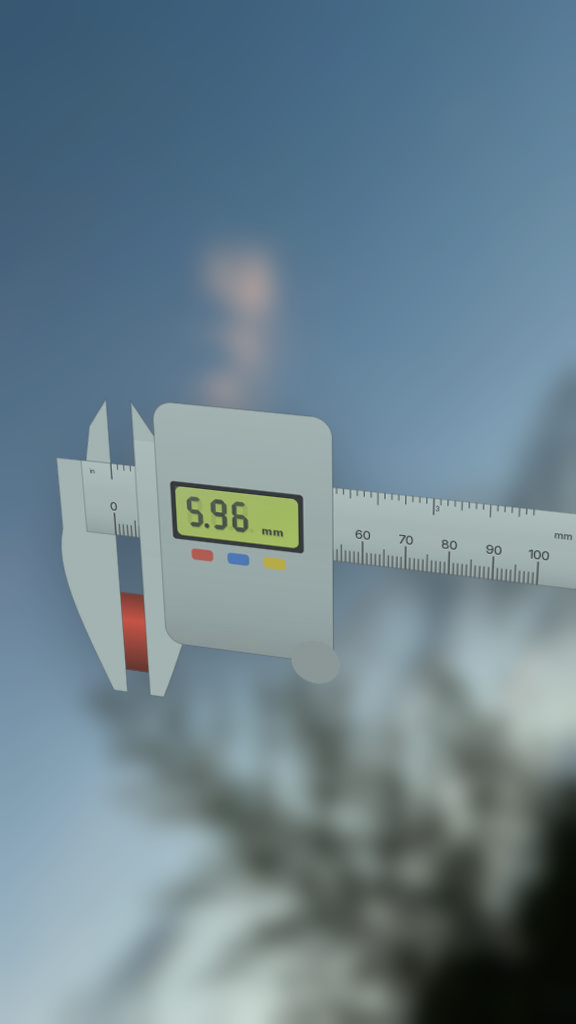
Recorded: 5.96,mm
